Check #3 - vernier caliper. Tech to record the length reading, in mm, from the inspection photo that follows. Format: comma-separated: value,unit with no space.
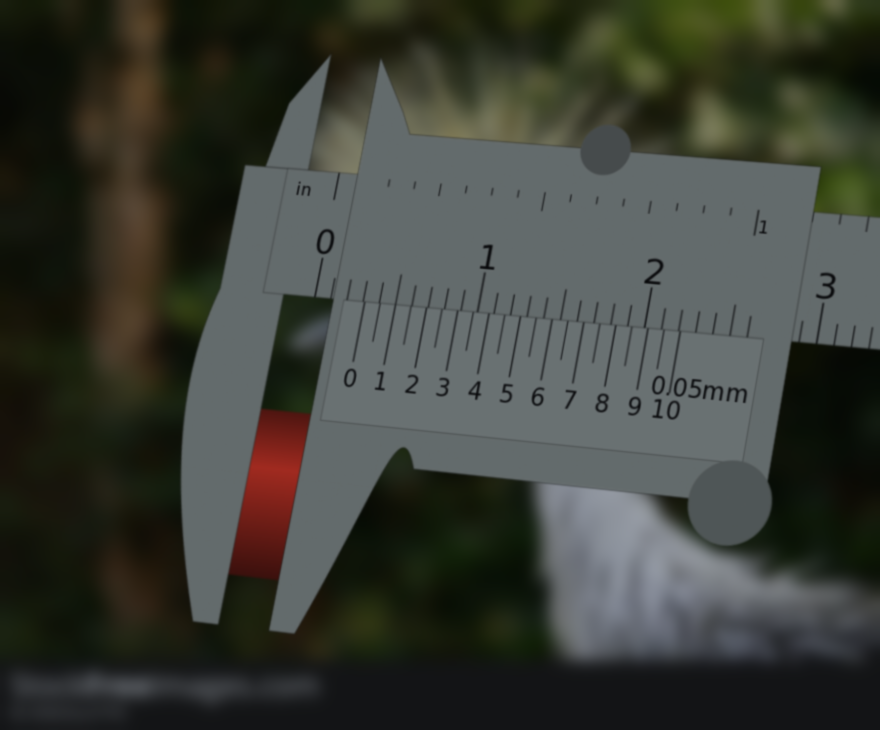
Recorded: 3.1,mm
